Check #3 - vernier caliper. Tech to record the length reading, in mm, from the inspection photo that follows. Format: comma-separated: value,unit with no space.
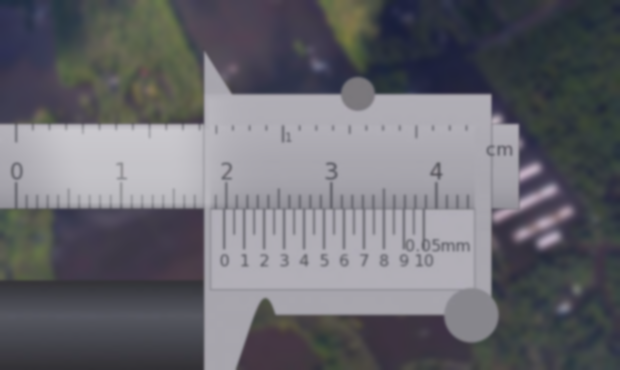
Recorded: 19.8,mm
